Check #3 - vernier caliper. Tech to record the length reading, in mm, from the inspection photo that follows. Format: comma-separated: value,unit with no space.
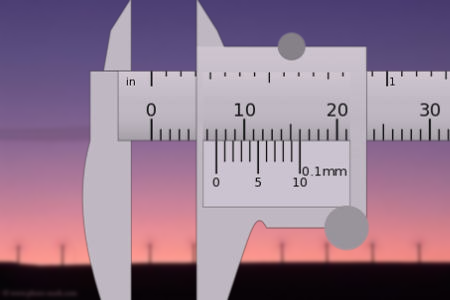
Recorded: 7.0,mm
